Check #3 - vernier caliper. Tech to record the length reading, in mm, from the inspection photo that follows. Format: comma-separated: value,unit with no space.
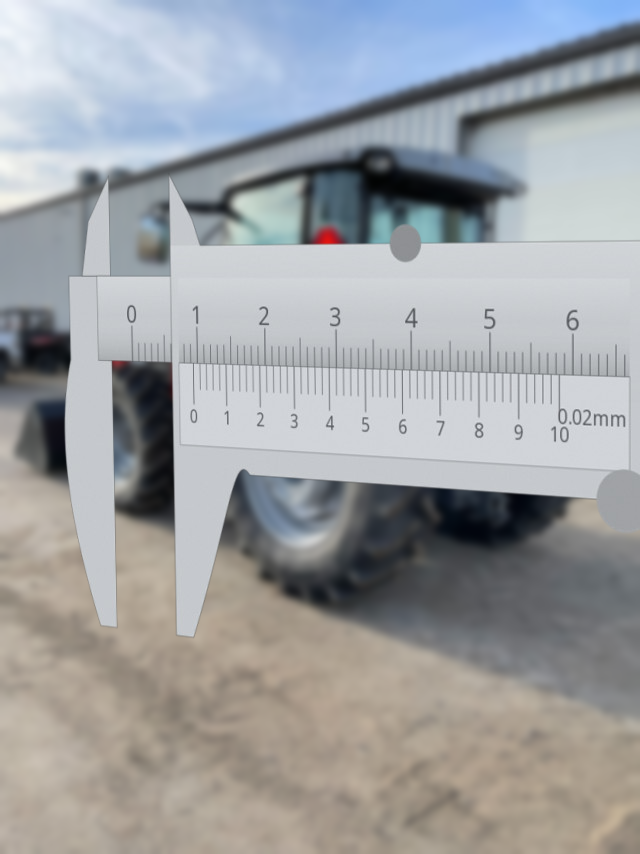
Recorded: 9.4,mm
